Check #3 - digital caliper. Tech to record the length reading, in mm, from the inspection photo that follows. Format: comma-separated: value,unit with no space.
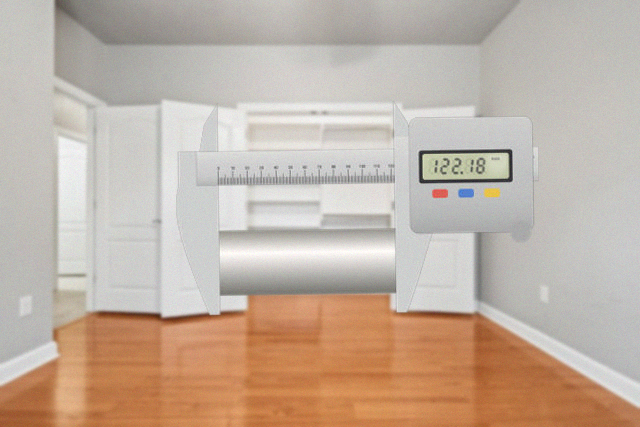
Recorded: 122.18,mm
